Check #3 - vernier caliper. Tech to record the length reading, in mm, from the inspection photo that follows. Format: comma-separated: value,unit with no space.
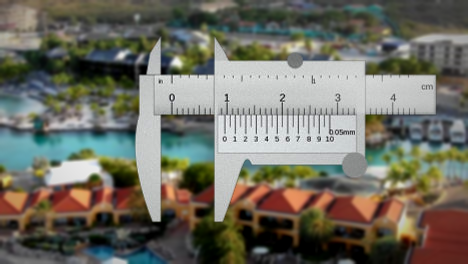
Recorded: 9.6,mm
